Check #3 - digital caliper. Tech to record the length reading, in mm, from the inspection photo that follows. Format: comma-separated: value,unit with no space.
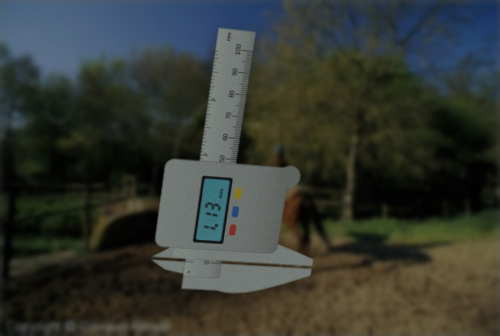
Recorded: 1.13,mm
